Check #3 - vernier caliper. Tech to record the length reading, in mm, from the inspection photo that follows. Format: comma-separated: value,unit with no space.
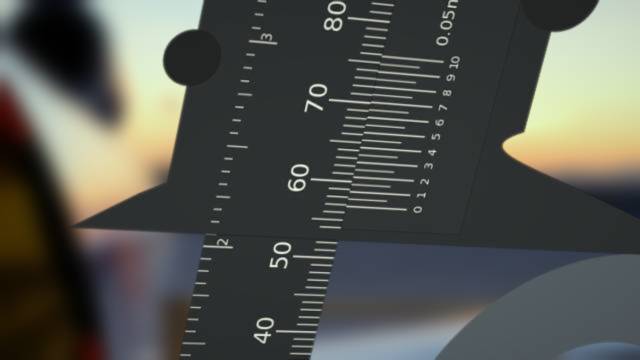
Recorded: 56.8,mm
